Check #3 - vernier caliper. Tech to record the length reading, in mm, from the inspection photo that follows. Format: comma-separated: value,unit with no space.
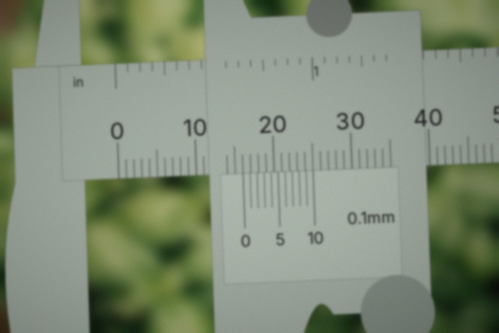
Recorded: 16.0,mm
